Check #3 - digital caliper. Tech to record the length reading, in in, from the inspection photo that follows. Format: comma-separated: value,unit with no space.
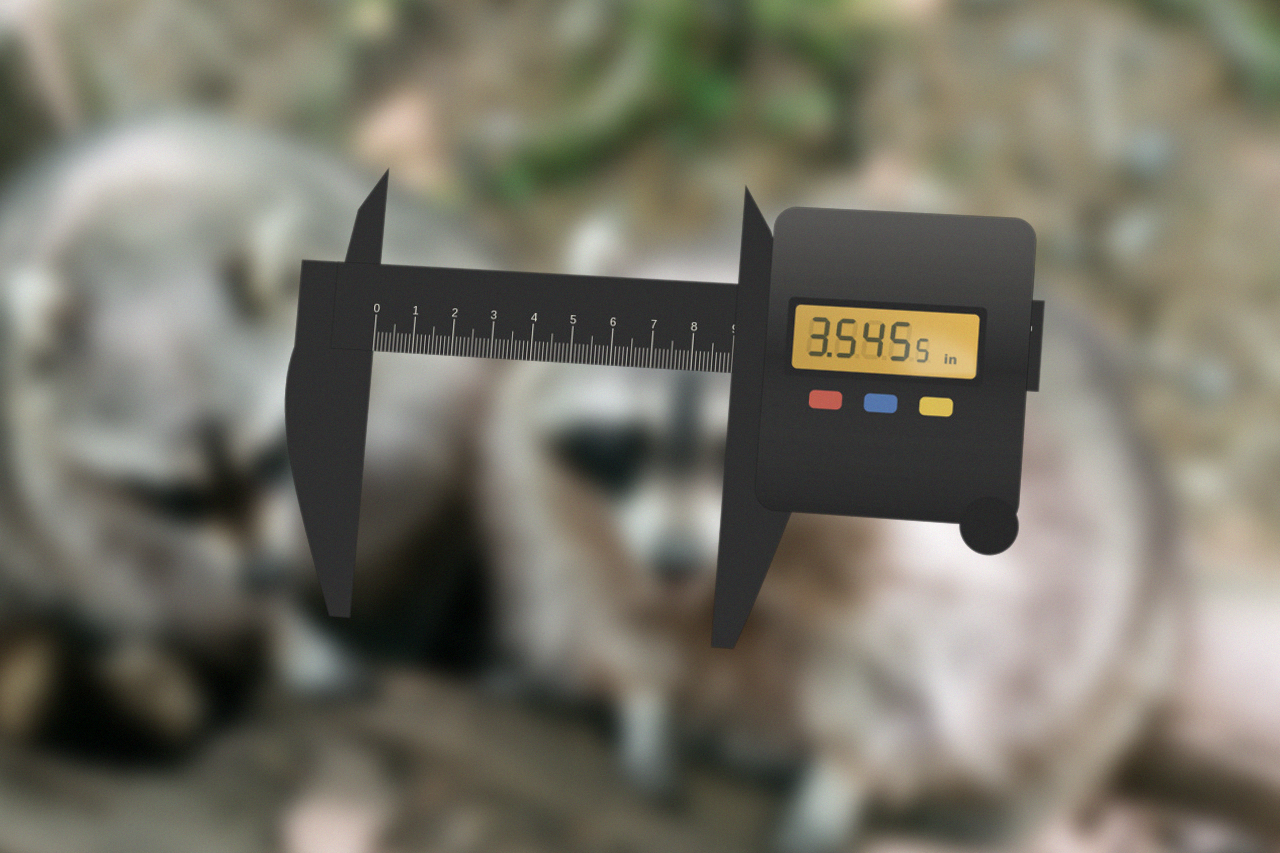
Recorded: 3.5455,in
